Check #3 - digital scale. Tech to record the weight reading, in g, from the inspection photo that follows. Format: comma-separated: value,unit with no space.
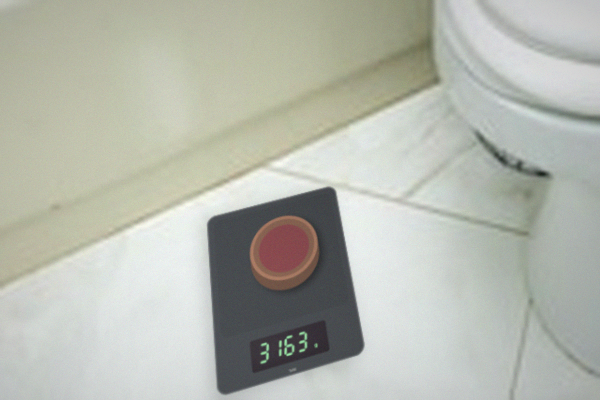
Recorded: 3163,g
